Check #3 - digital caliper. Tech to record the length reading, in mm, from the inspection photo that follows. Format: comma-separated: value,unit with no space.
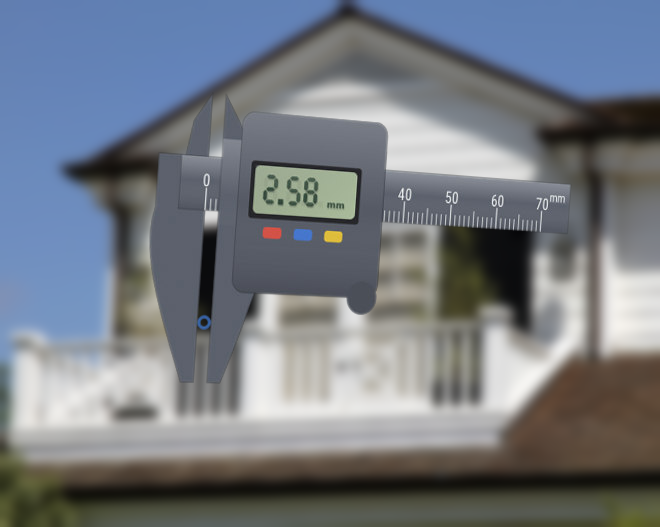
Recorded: 2.58,mm
